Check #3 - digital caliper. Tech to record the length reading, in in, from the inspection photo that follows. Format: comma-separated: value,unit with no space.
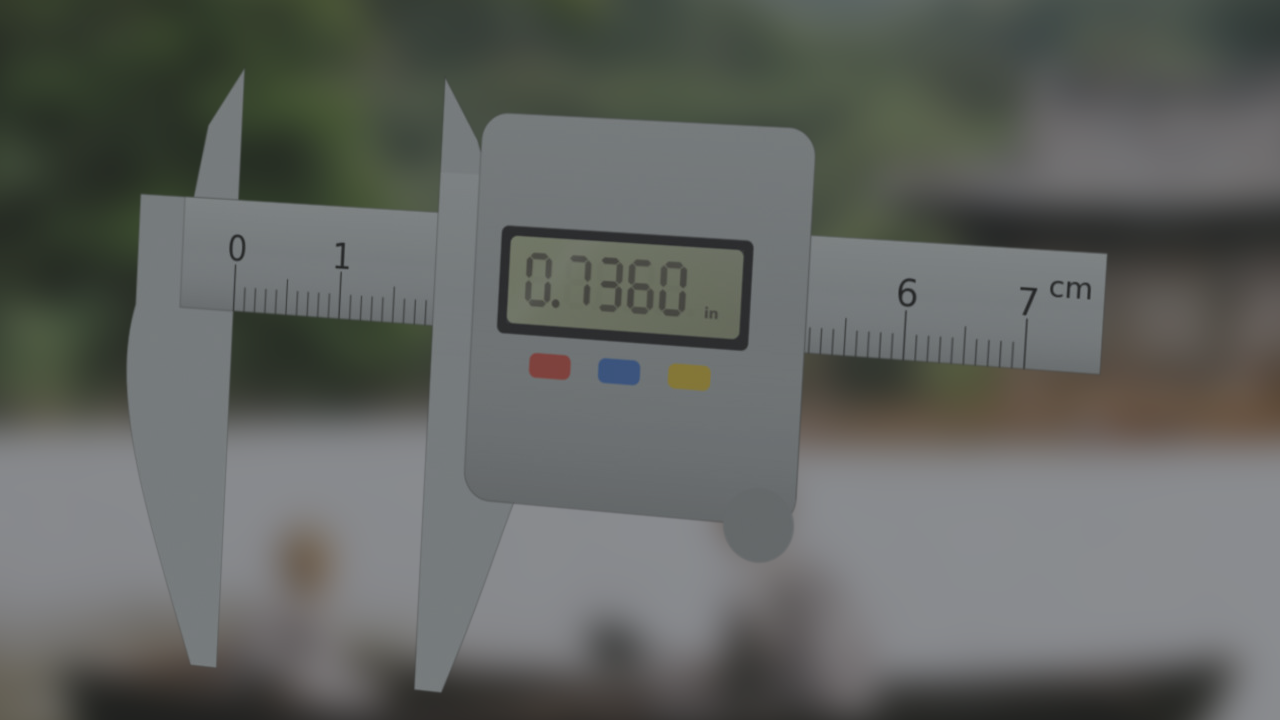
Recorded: 0.7360,in
